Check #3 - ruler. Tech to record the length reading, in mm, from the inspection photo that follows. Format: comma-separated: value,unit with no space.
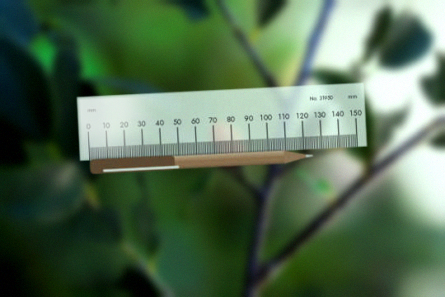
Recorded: 125,mm
